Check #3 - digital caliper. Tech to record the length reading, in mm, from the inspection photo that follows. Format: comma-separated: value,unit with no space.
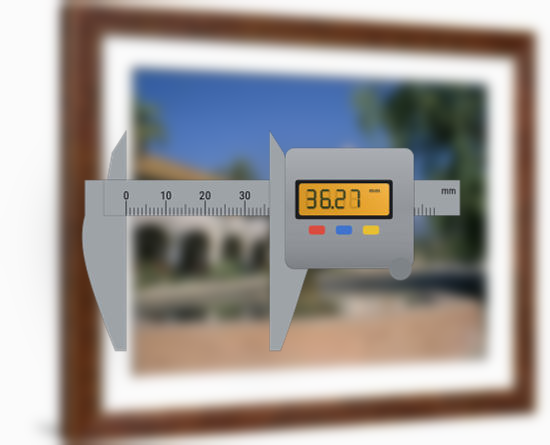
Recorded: 36.27,mm
